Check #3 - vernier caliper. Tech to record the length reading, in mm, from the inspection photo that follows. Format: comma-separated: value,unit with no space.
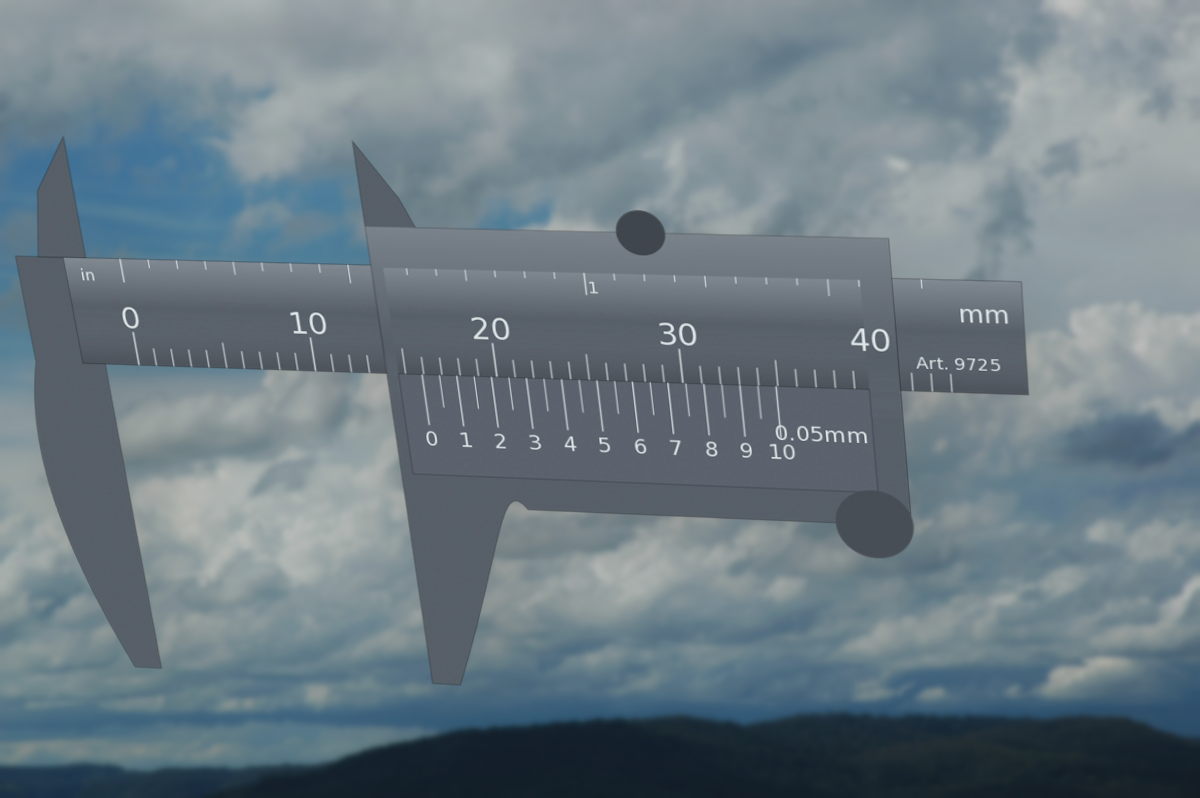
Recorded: 15.9,mm
